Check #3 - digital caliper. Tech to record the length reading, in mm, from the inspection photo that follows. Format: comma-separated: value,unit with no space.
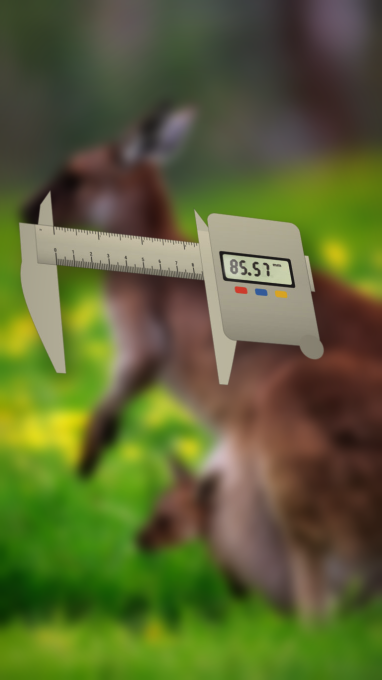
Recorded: 85.57,mm
